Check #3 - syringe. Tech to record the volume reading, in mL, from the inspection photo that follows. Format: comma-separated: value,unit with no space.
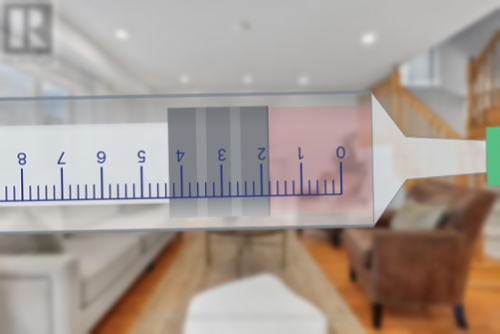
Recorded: 1.8,mL
